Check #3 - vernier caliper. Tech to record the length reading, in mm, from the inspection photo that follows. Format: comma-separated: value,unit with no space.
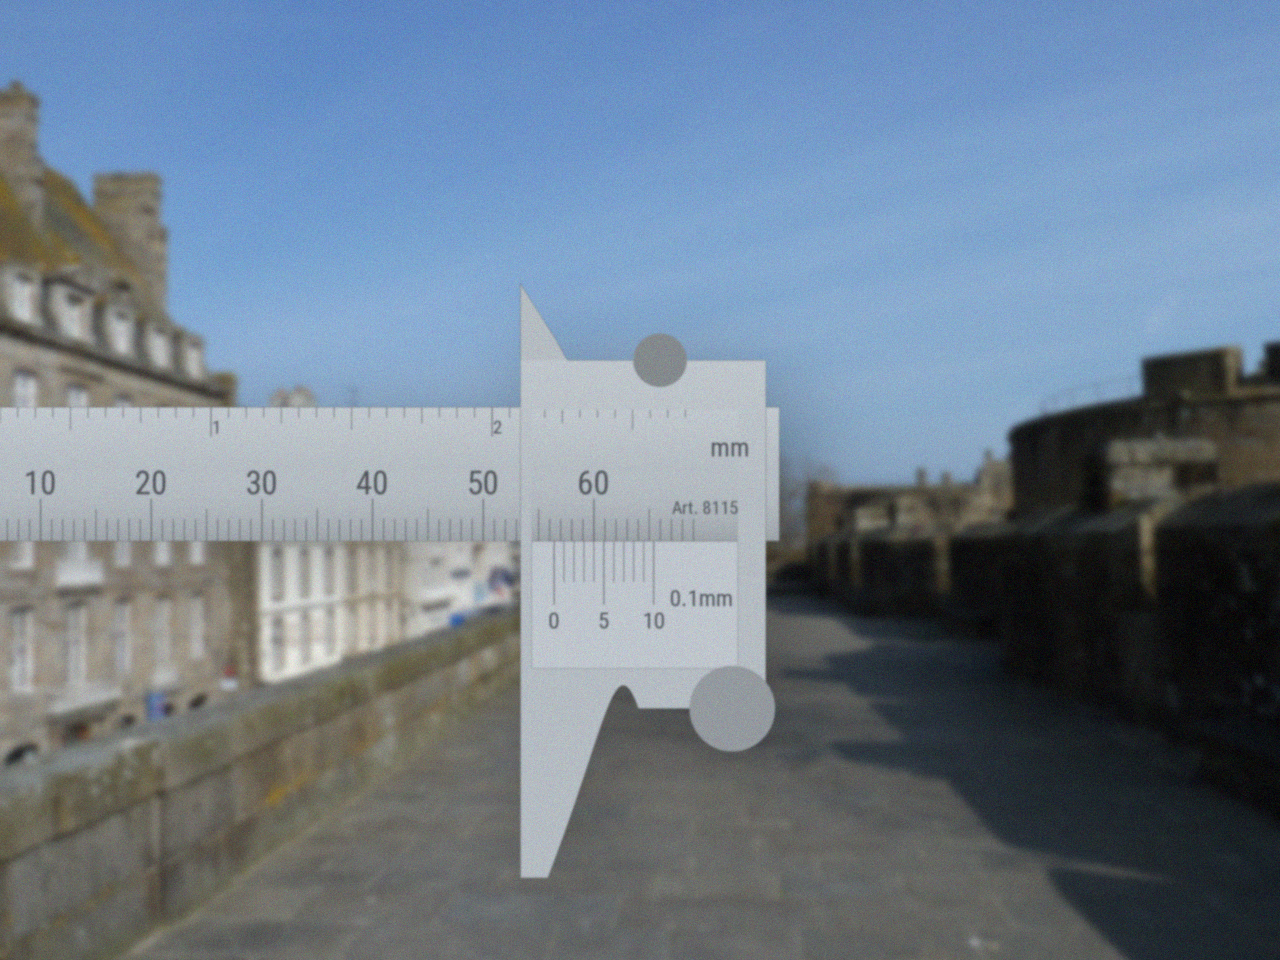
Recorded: 56.4,mm
